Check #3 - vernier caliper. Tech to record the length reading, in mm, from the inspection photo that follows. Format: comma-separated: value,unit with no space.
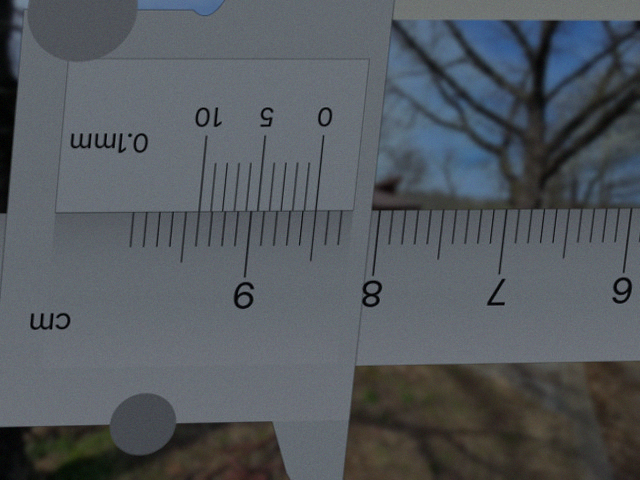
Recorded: 85.0,mm
